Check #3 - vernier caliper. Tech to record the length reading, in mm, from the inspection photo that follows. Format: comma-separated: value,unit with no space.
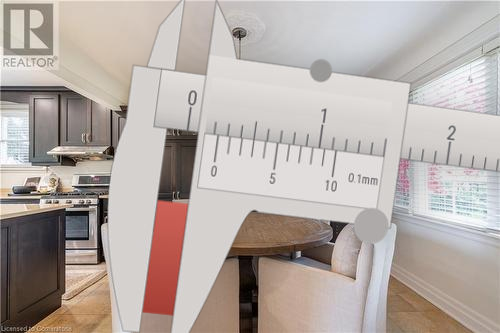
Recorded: 2.3,mm
